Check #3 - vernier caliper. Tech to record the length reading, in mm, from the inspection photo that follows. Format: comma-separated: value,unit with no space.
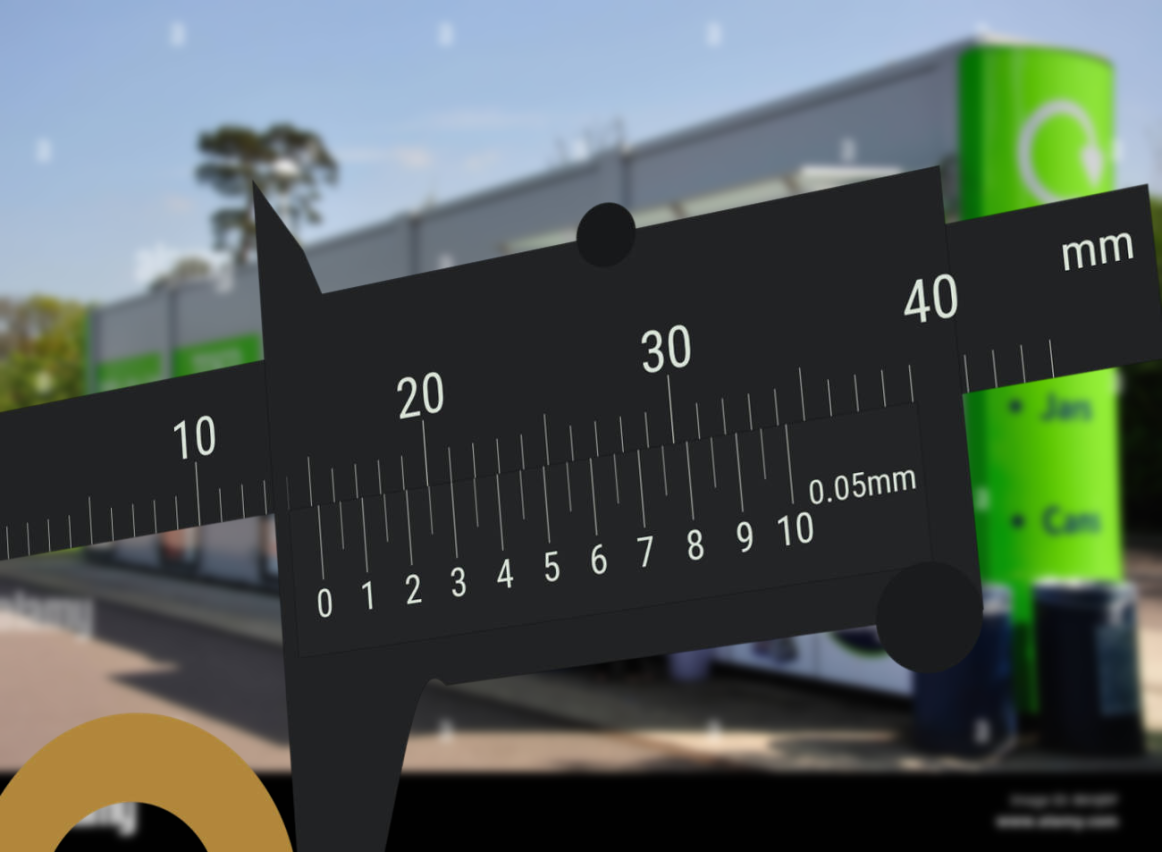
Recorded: 15.30,mm
